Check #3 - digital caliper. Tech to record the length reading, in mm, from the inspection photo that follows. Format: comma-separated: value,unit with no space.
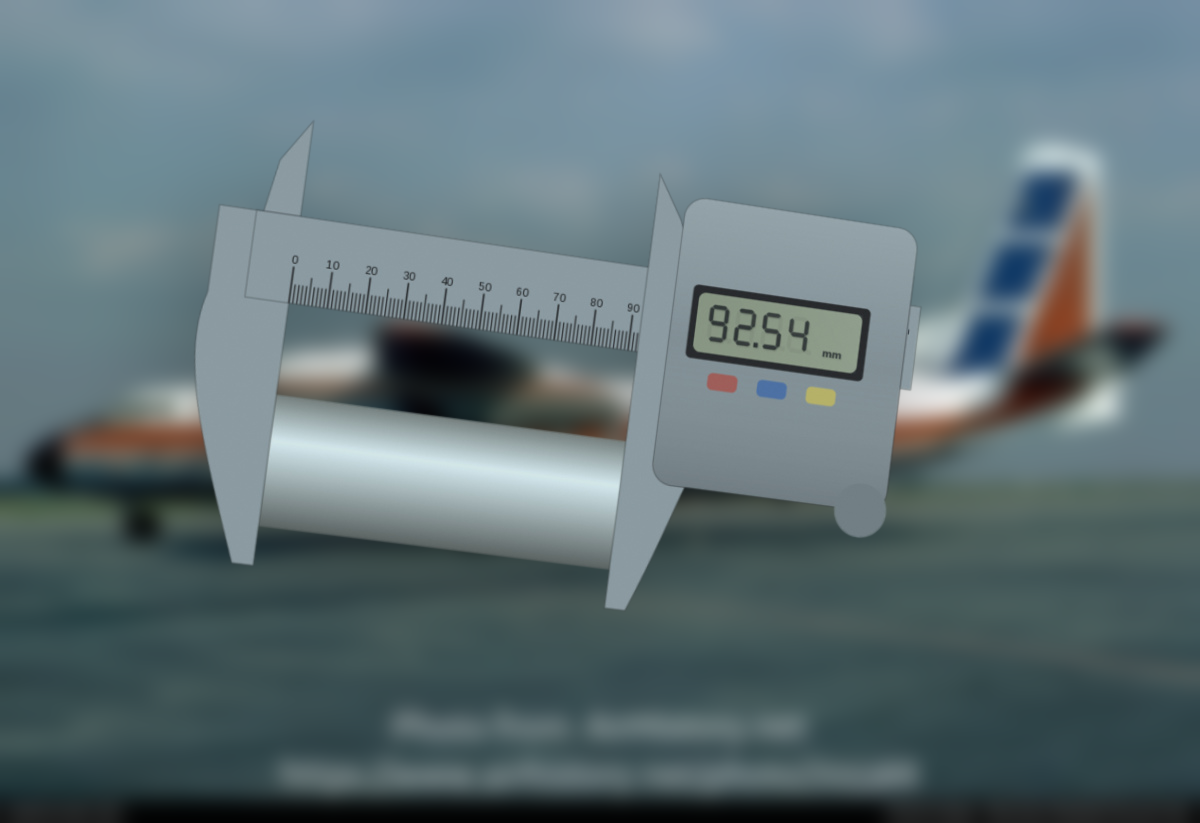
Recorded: 92.54,mm
